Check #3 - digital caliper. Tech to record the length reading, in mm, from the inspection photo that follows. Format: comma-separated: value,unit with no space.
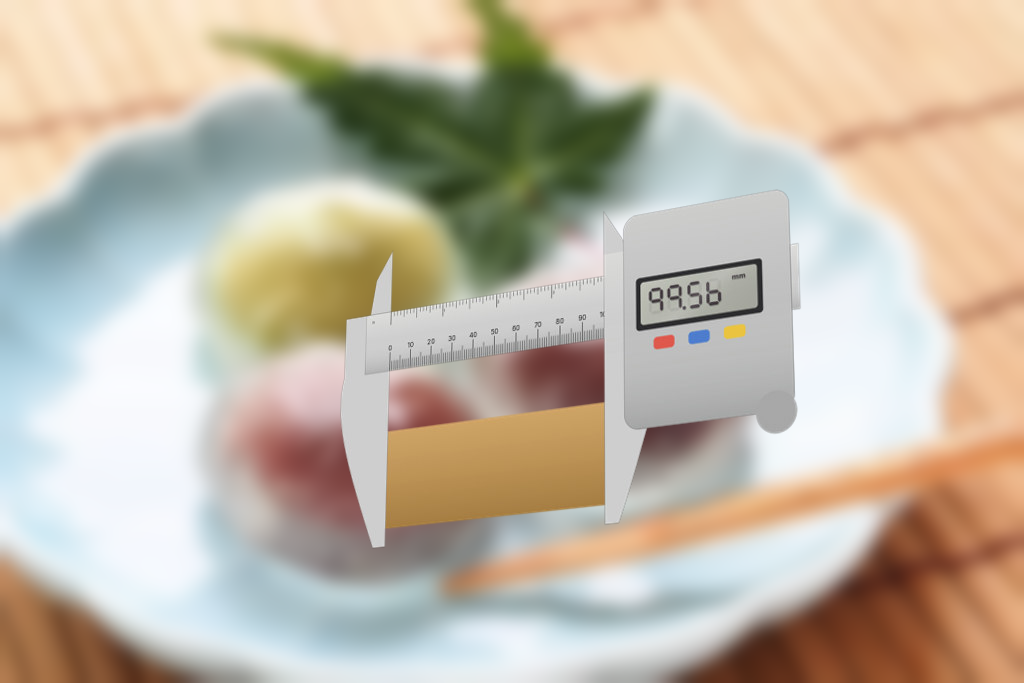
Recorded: 99.56,mm
